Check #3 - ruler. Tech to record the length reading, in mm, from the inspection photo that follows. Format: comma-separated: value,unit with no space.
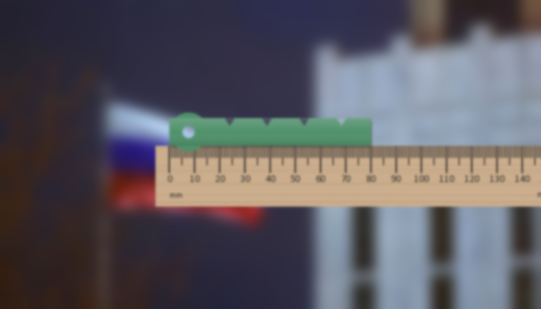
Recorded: 80,mm
